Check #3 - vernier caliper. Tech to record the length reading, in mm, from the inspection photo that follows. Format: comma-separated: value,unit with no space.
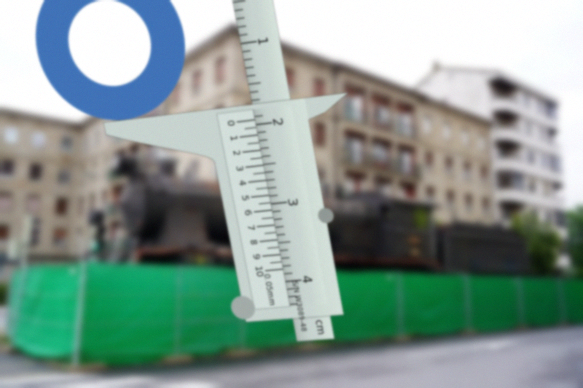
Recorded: 19.4,mm
